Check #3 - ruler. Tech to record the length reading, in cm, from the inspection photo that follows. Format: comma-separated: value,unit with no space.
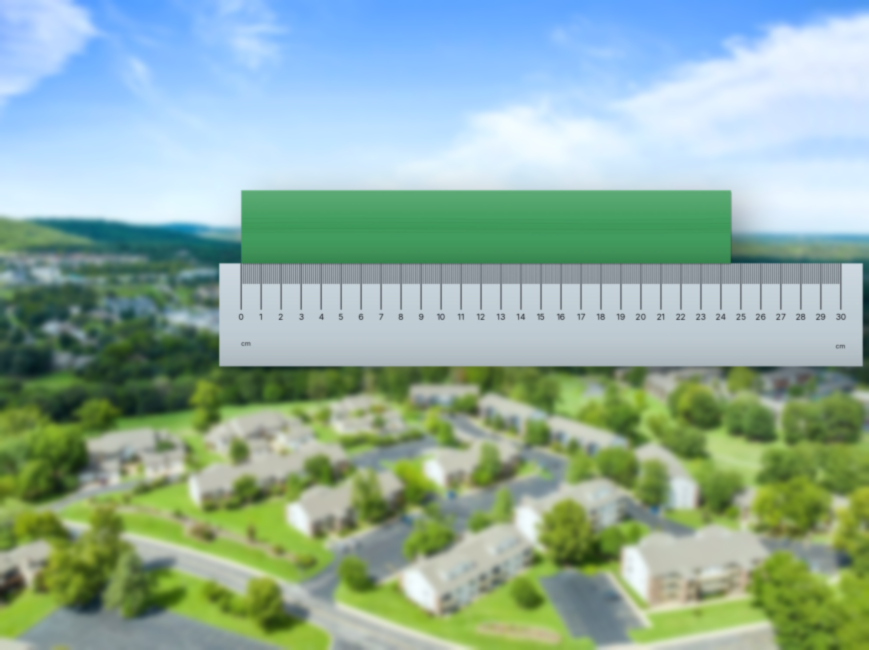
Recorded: 24.5,cm
